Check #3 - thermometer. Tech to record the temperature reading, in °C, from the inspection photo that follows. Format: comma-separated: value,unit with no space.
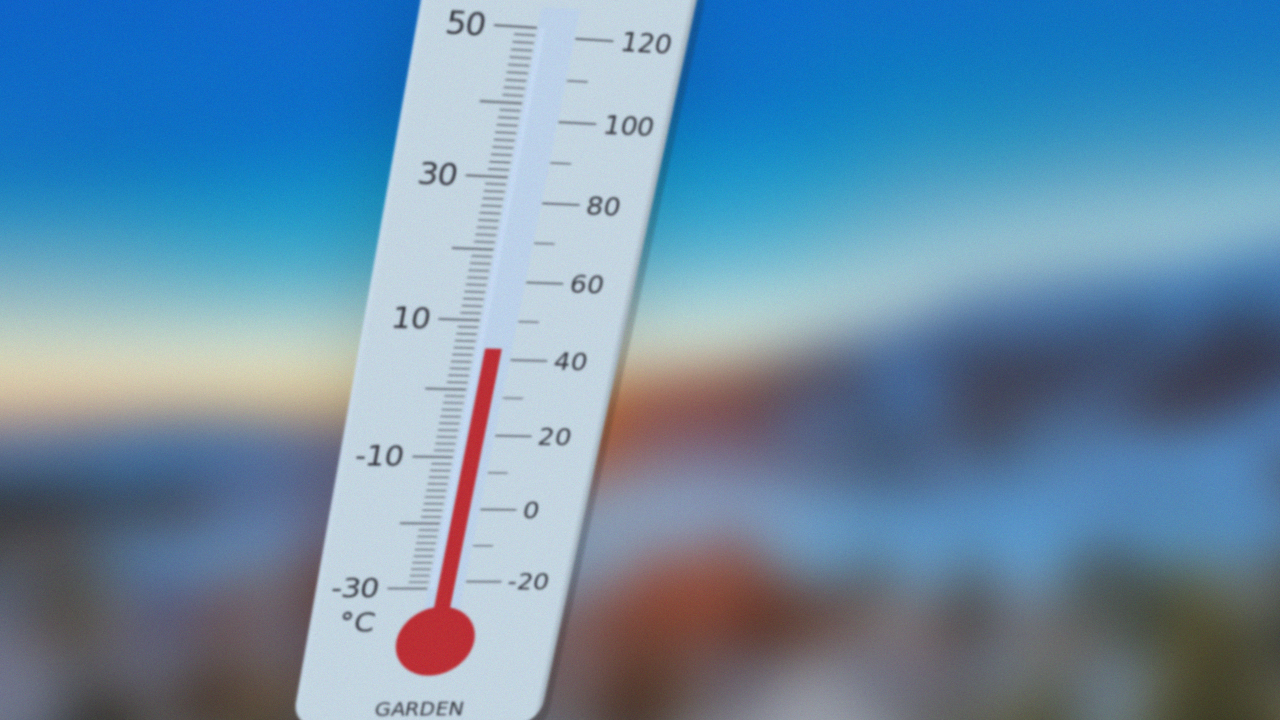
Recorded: 6,°C
